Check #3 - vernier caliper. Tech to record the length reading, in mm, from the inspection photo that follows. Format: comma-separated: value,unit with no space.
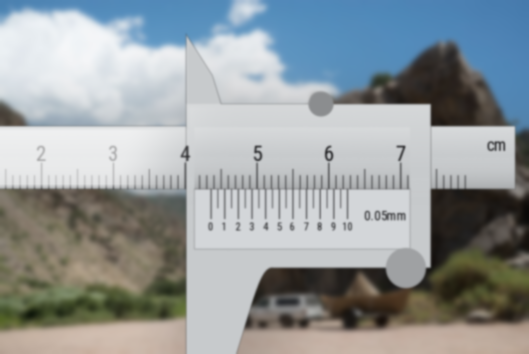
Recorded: 43.6,mm
